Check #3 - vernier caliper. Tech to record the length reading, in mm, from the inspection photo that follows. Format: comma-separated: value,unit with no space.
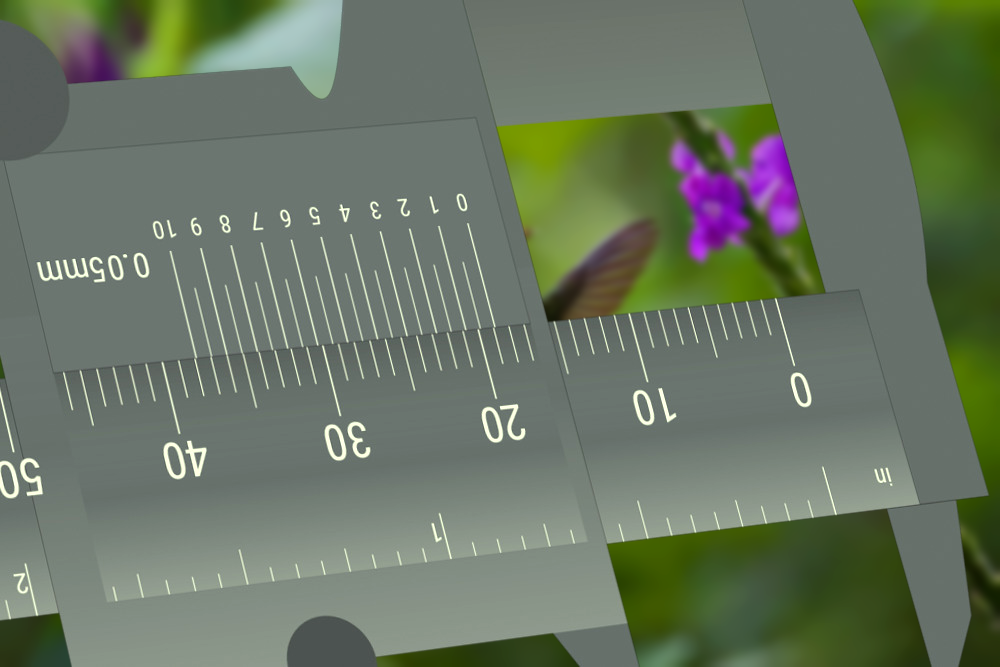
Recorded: 18.9,mm
